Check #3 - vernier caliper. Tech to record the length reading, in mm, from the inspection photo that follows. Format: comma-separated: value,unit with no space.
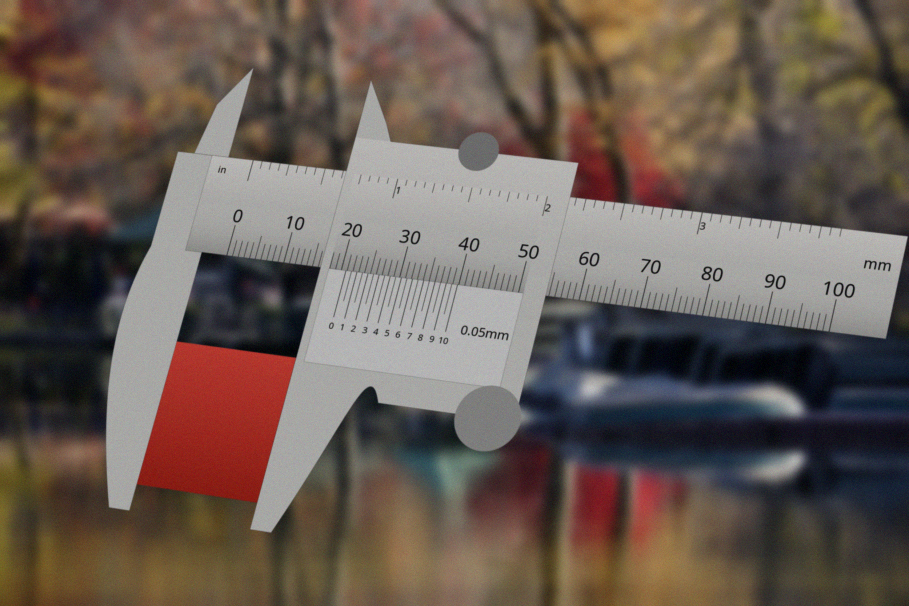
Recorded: 20.8,mm
